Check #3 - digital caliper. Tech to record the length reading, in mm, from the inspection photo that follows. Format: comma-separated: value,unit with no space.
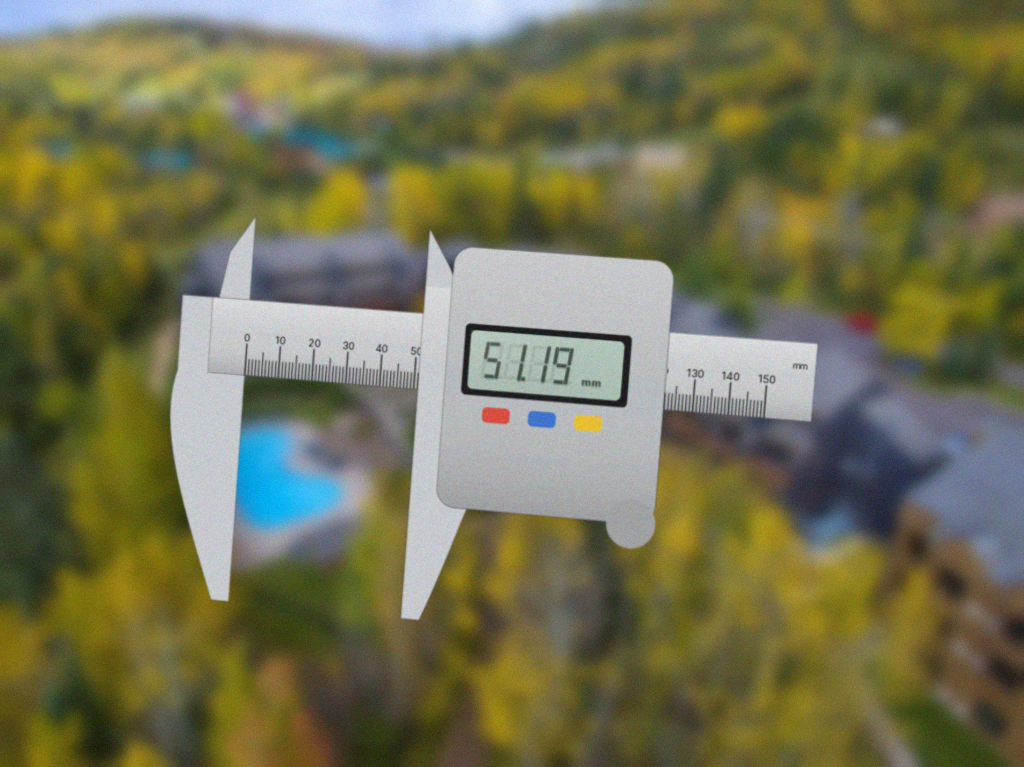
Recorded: 51.19,mm
